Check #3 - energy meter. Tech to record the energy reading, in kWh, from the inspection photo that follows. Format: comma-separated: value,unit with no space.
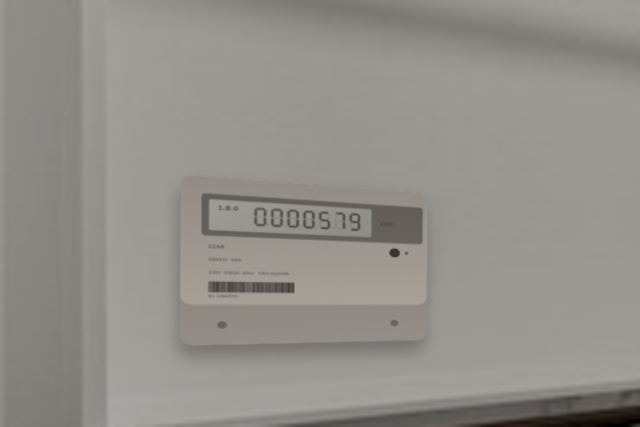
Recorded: 579,kWh
